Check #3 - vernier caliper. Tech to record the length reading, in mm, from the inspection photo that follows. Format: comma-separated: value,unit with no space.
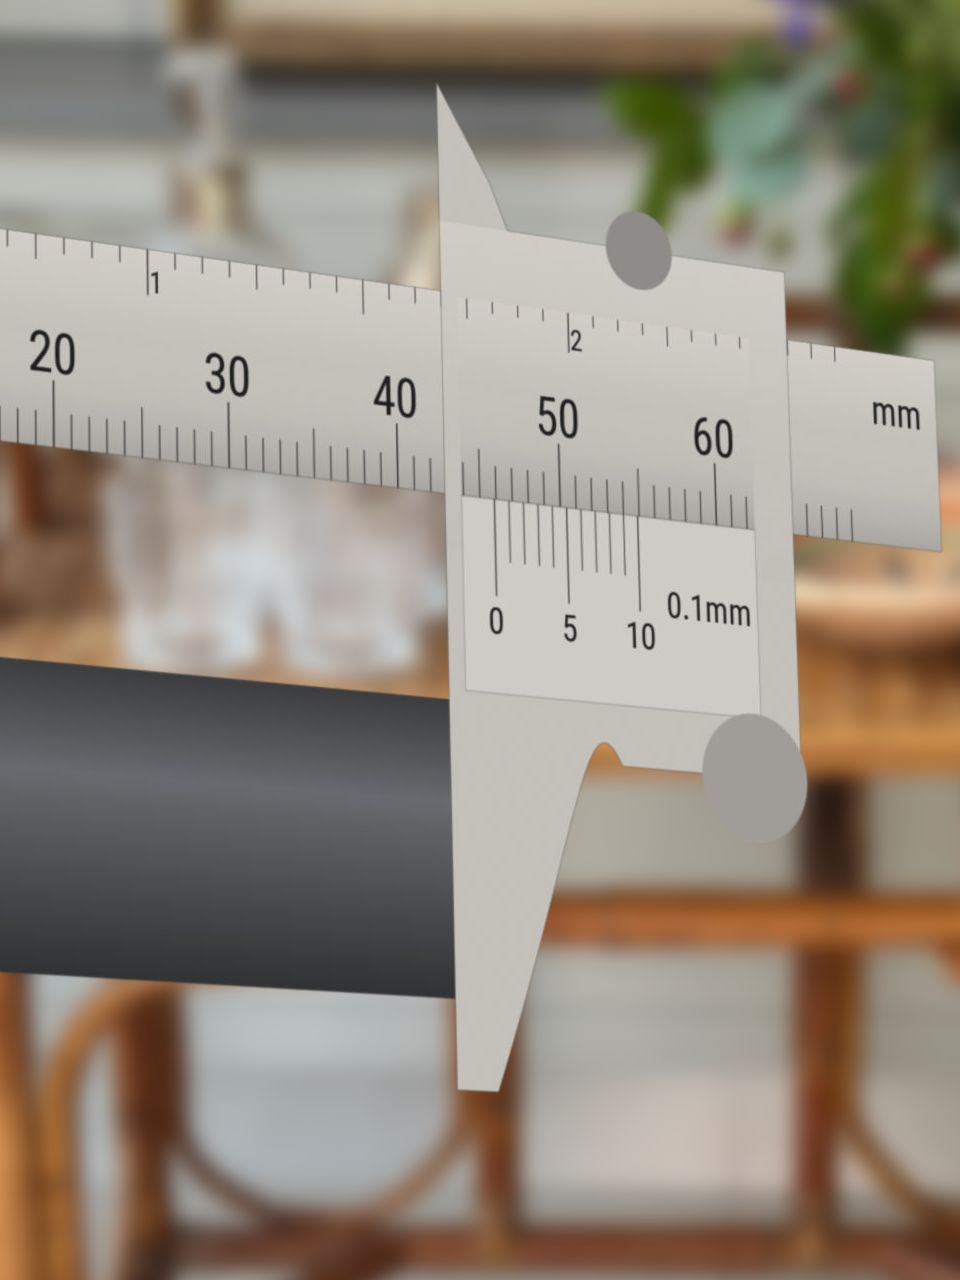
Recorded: 45.9,mm
